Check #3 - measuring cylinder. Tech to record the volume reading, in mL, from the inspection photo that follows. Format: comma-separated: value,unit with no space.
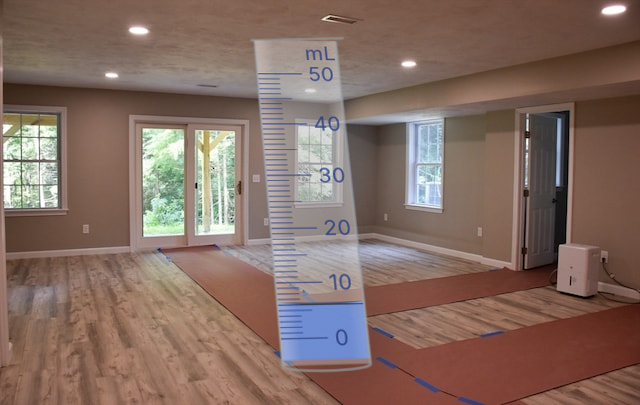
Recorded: 6,mL
